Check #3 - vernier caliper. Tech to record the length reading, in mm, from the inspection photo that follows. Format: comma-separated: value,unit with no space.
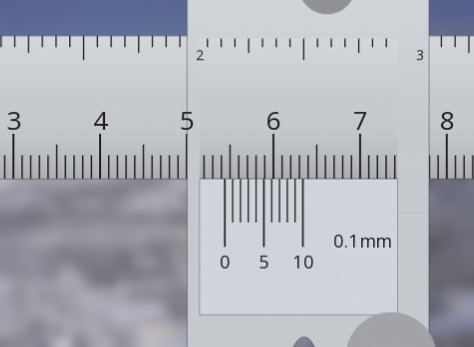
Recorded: 54.4,mm
